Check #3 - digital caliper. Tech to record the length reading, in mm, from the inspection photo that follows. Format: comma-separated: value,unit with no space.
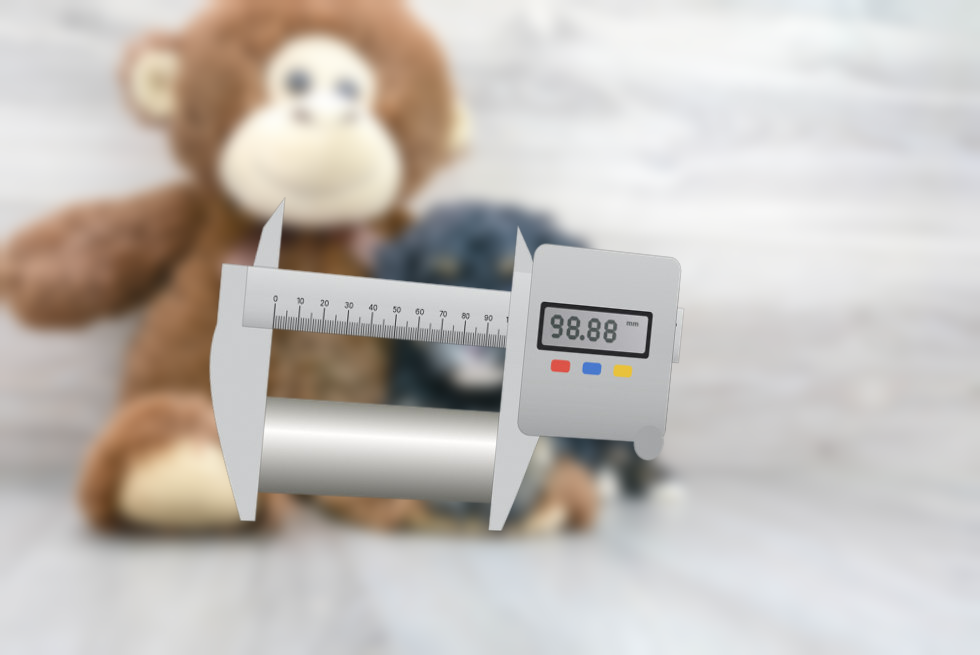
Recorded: 98.88,mm
